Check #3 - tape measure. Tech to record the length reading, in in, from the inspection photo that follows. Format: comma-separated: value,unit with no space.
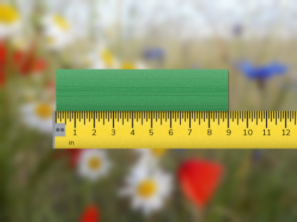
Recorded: 9,in
